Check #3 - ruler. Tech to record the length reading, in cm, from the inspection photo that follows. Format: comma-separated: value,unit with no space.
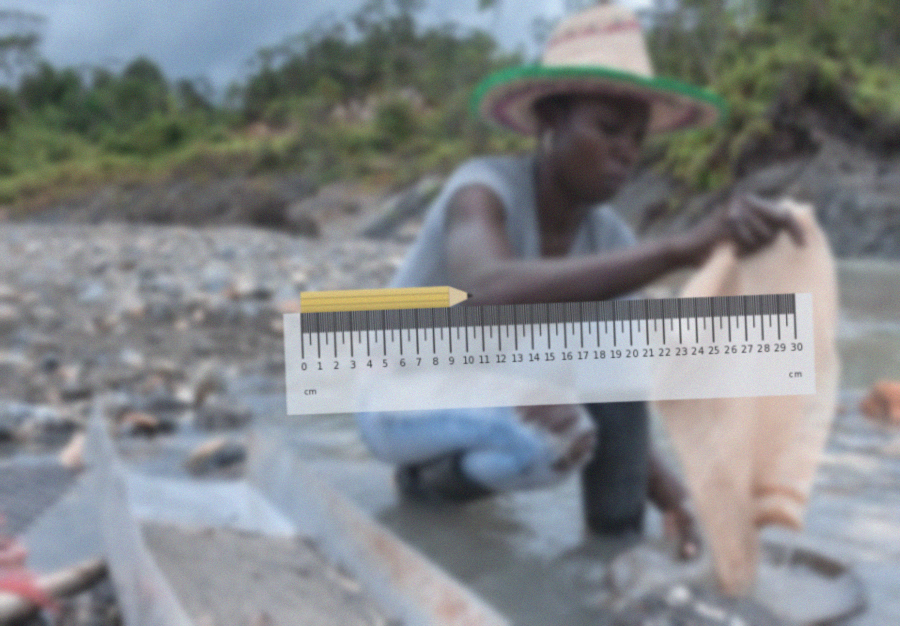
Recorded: 10.5,cm
